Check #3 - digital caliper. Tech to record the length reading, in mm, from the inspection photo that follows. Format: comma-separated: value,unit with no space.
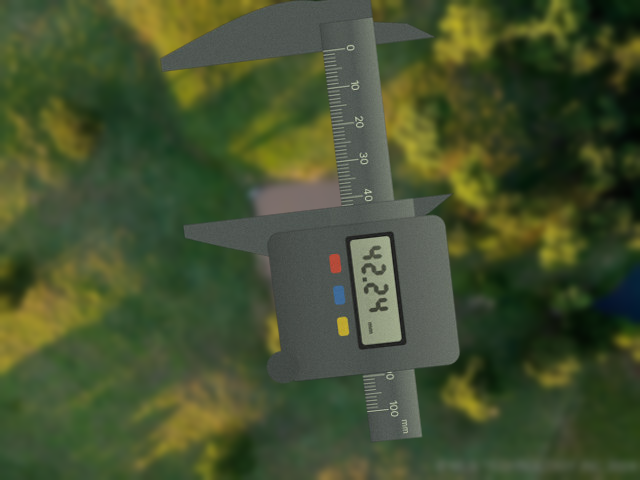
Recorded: 42.24,mm
